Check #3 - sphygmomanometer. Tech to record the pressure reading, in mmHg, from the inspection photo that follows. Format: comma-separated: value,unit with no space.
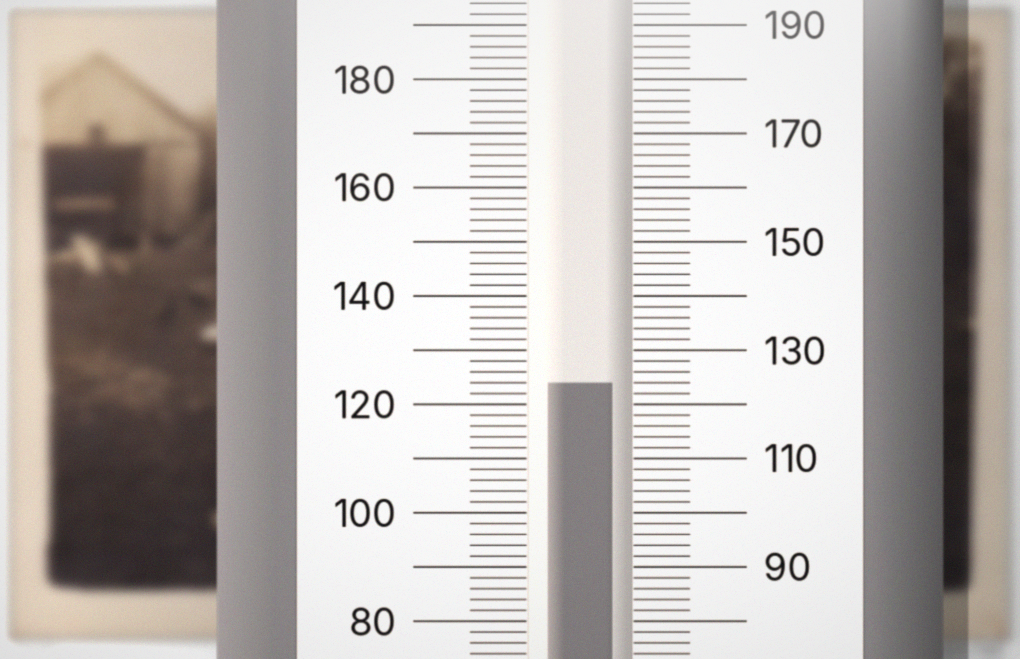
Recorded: 124,mmHg
